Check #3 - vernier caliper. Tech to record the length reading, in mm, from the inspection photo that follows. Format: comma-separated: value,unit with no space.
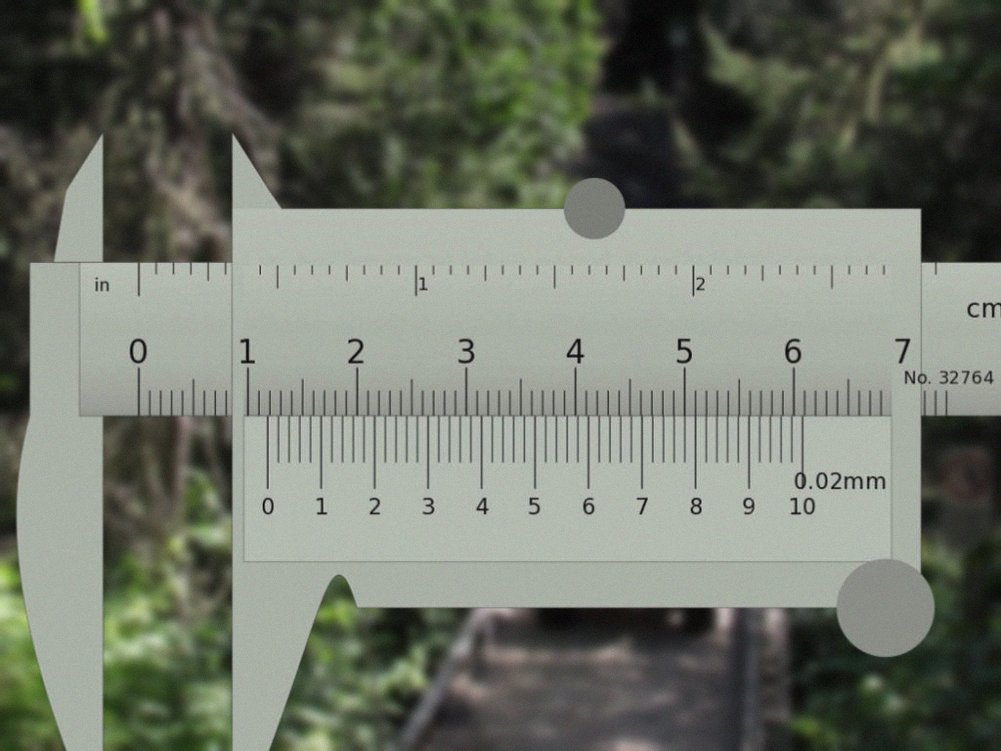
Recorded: 11.8,mm
